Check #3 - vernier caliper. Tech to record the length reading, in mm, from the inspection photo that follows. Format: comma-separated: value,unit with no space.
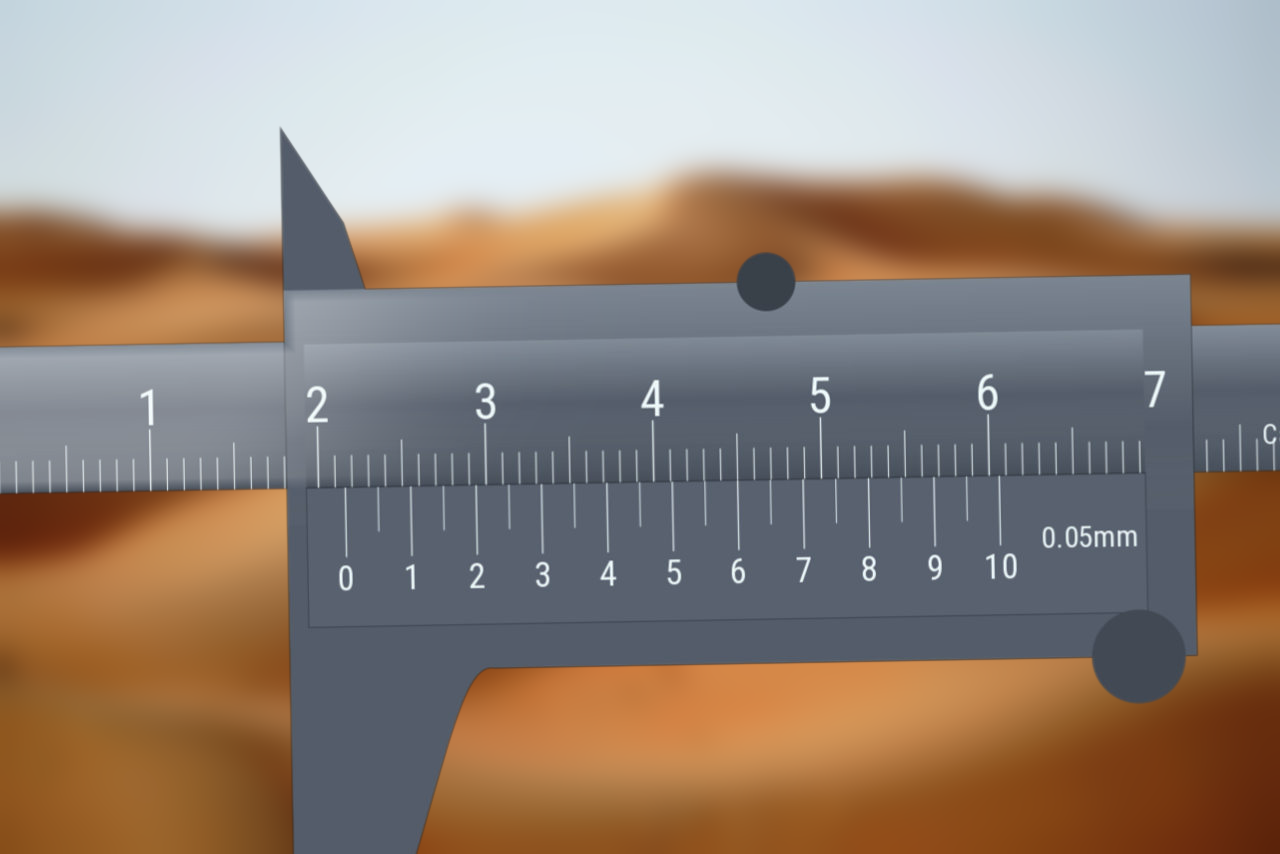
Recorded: 21.6,mm
